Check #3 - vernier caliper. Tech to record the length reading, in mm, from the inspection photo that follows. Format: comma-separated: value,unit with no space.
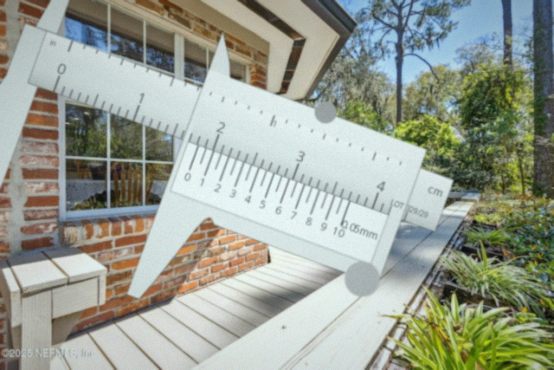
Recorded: 18.2,mm
